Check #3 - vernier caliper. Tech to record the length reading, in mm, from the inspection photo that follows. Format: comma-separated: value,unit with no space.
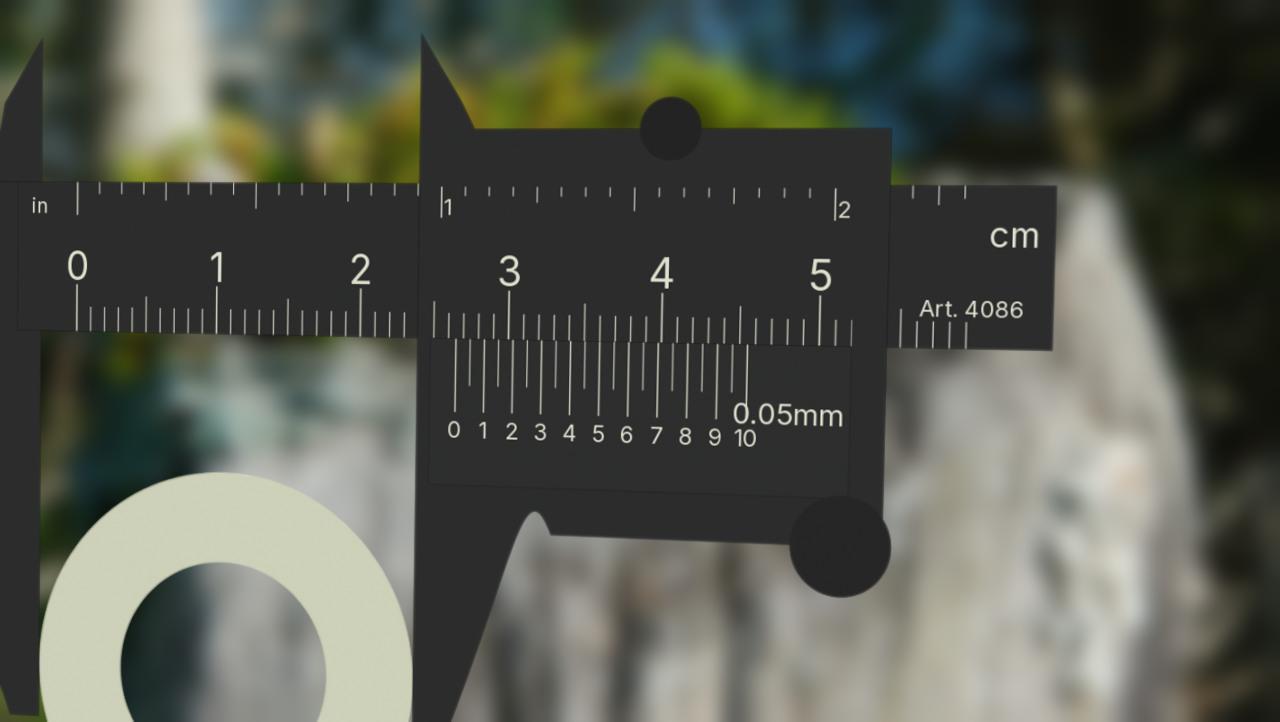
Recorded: 26.5,mm
